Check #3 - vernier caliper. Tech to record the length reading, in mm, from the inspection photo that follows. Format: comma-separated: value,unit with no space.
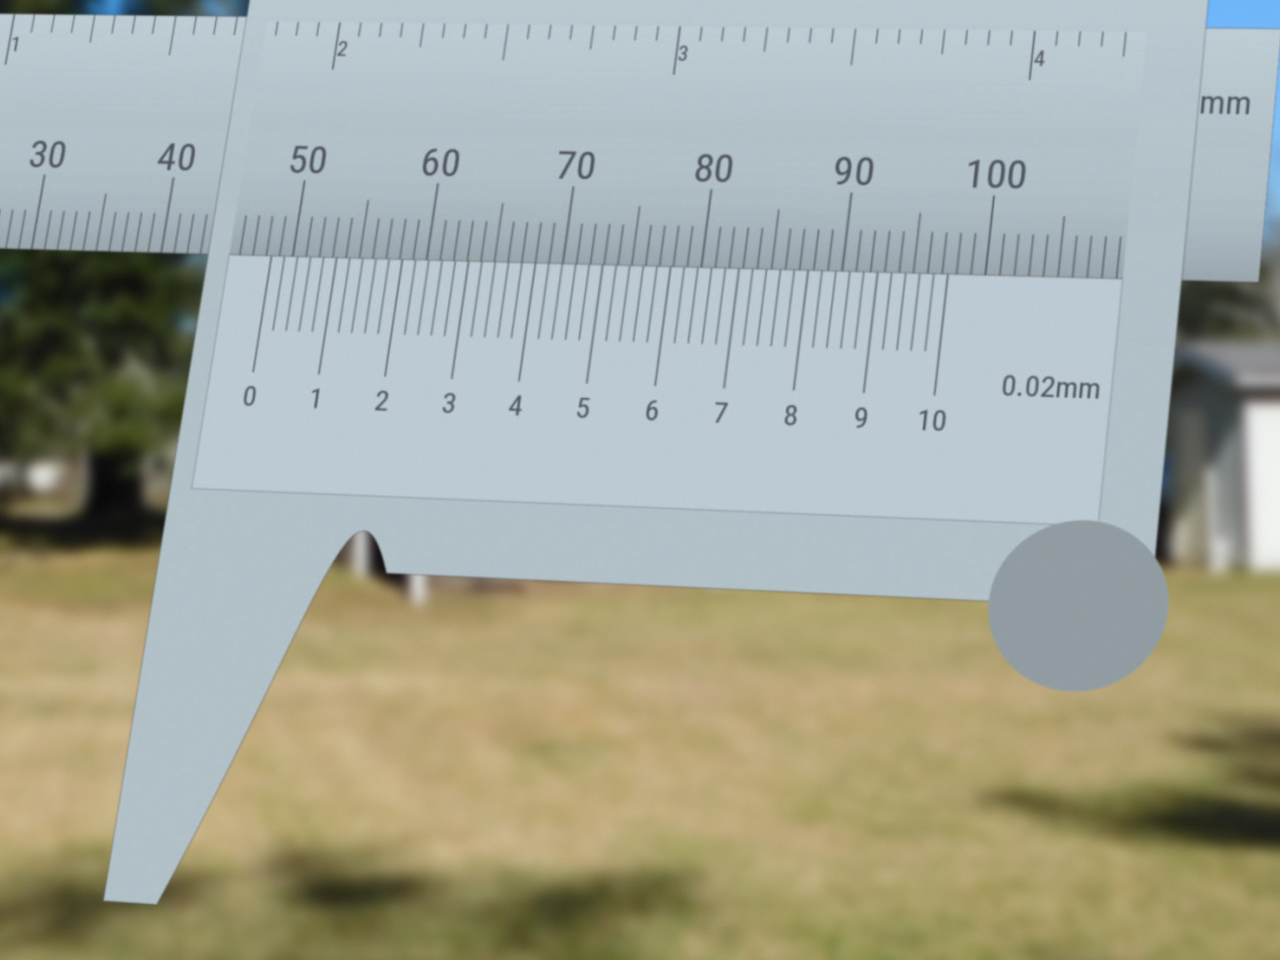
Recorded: 48.4,mm
